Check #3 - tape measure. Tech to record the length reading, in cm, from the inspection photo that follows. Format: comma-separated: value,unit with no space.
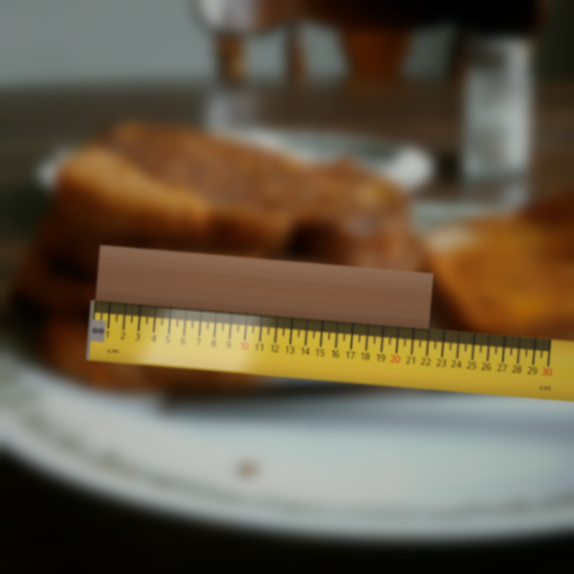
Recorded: 22,cm
